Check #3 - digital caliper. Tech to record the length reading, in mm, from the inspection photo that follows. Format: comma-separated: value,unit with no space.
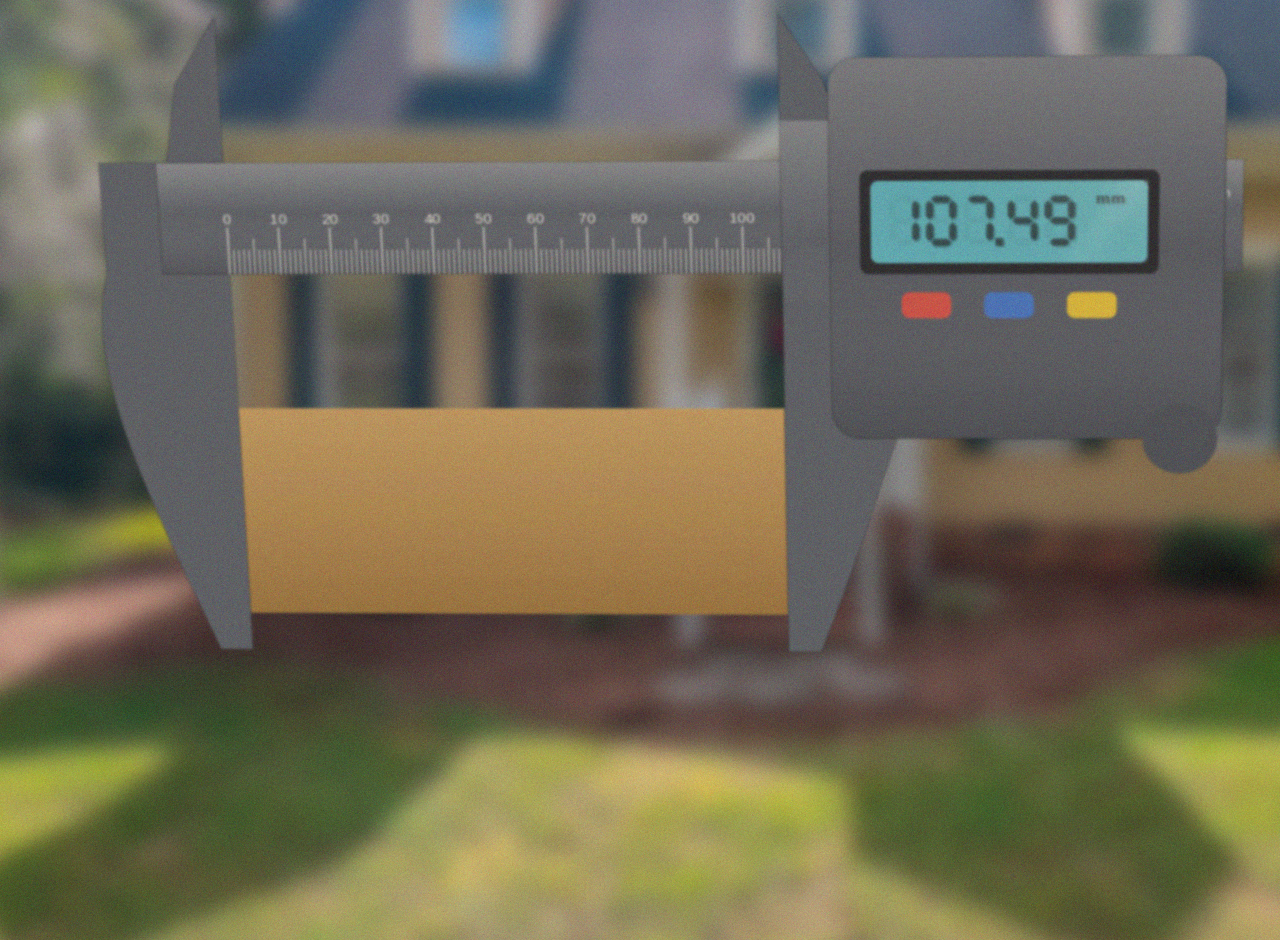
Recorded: 107.49,mm
